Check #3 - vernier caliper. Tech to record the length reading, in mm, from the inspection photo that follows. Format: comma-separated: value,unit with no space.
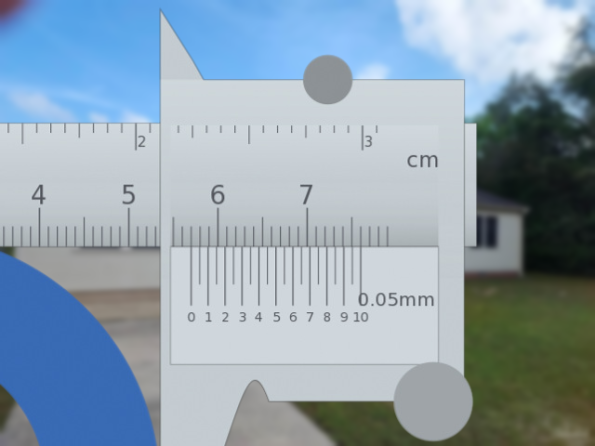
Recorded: 57.0,mm
